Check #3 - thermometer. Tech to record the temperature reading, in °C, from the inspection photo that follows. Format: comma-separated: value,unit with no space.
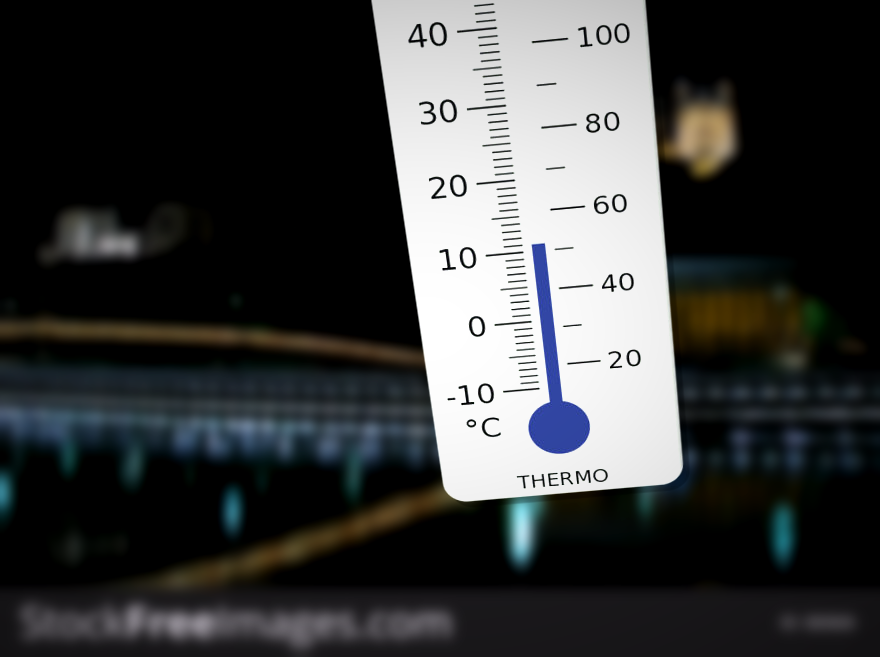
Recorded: 11,°C
